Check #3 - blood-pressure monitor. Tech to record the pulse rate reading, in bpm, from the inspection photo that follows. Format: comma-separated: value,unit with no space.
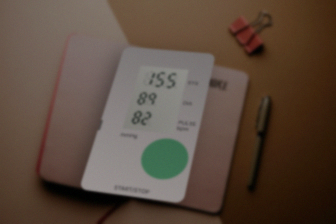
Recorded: 82,bpm
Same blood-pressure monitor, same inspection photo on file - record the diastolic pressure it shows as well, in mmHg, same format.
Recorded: 89,mmHg
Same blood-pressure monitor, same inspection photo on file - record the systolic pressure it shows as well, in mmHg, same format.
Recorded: 155,mmHg
